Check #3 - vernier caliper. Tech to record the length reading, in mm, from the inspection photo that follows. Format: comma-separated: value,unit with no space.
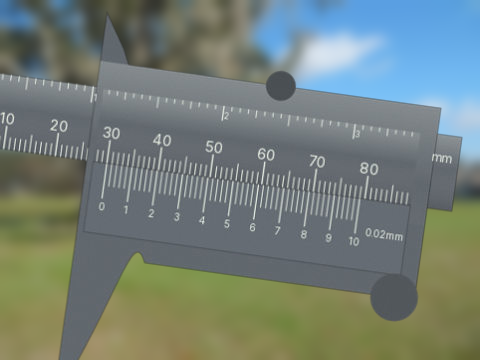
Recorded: 30.0,mm
